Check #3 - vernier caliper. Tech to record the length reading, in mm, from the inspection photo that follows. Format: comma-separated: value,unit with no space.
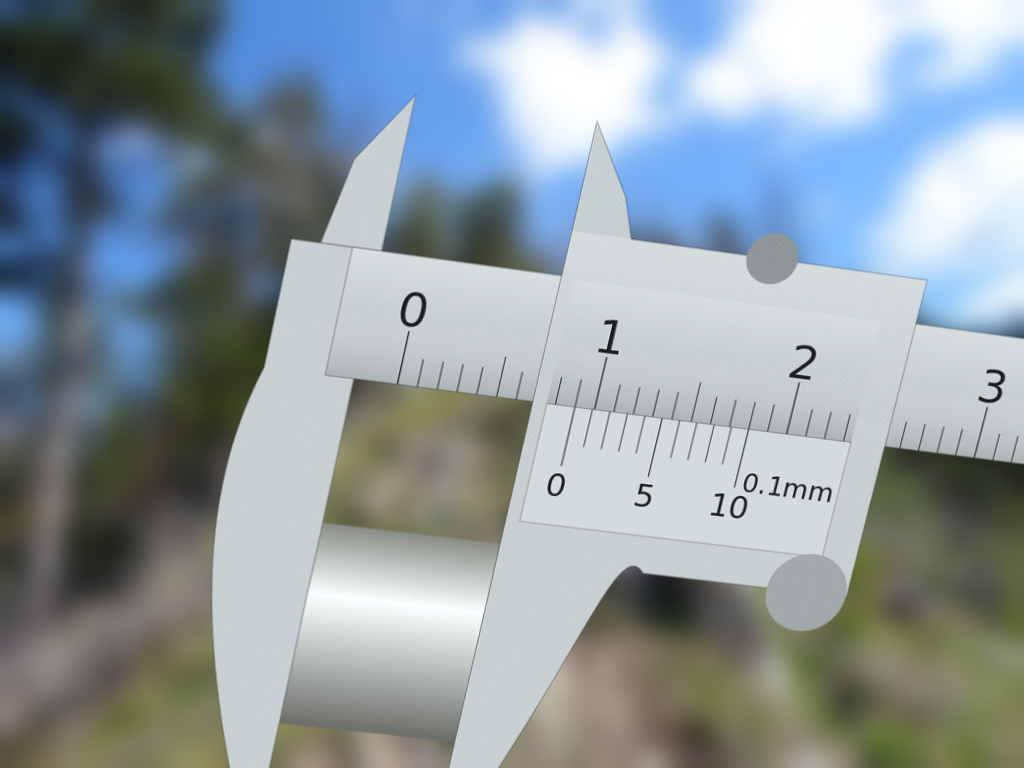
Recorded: 9.0,mm
